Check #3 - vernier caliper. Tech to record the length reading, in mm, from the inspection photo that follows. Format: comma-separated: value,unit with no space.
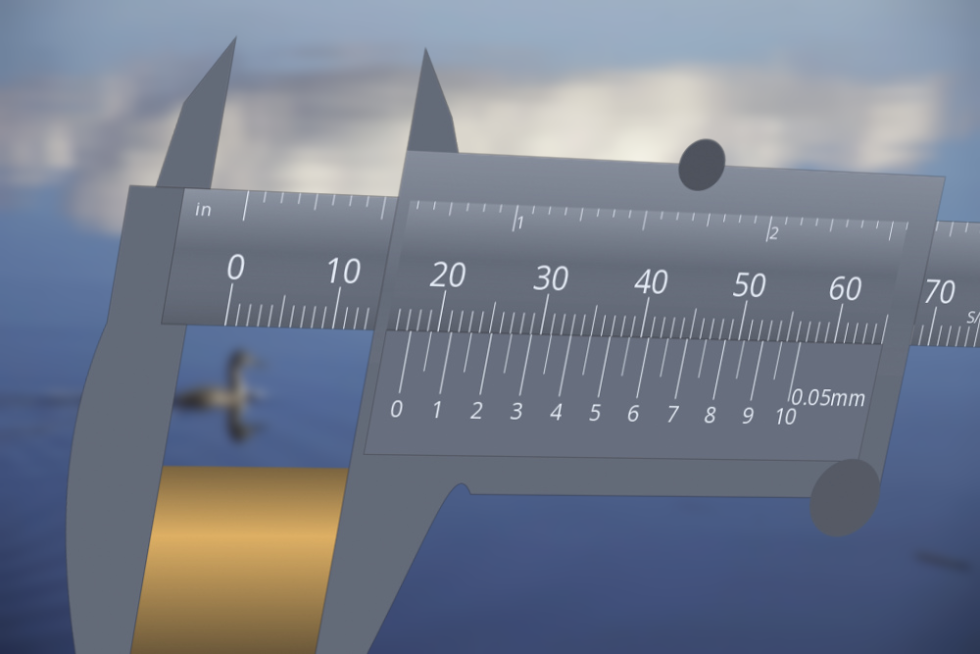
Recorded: 17.4,mm
